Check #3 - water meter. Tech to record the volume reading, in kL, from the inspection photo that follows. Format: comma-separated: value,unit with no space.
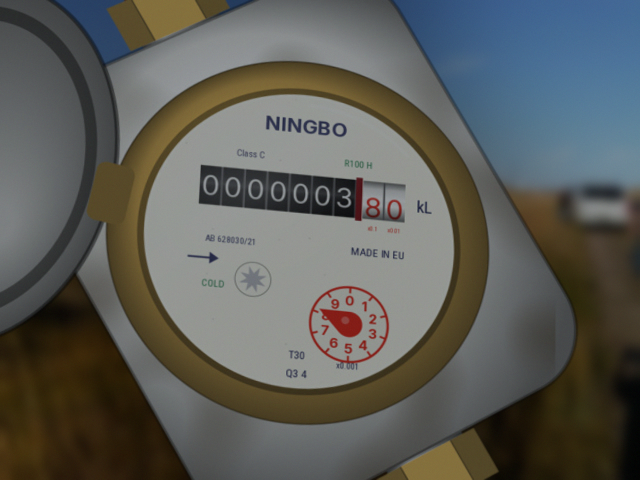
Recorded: 3.798,kL
